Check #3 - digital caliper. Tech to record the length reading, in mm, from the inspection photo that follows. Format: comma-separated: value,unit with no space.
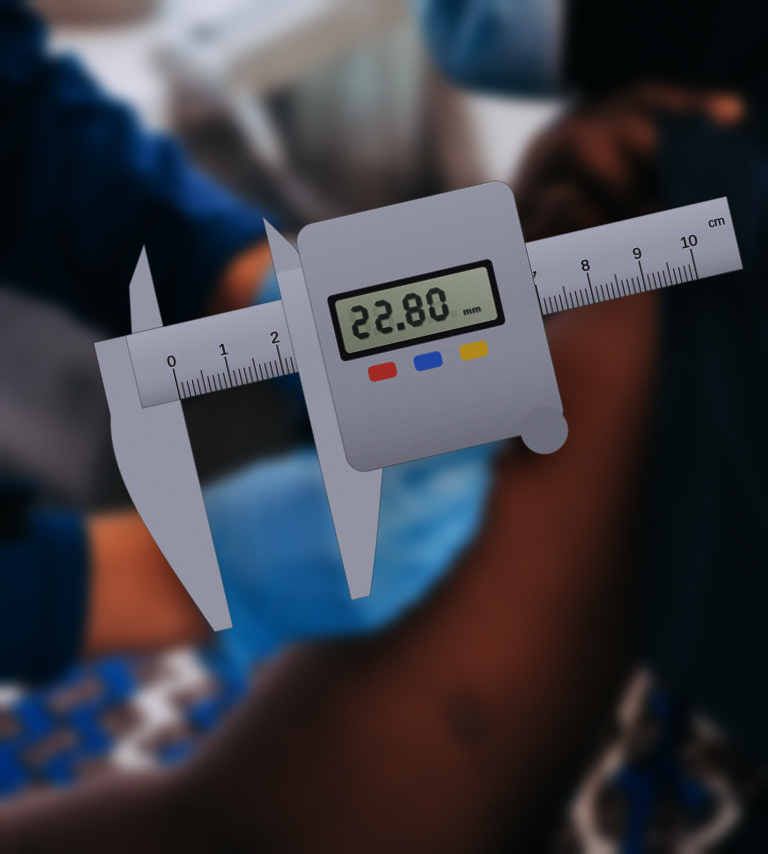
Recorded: 22.80,mm
